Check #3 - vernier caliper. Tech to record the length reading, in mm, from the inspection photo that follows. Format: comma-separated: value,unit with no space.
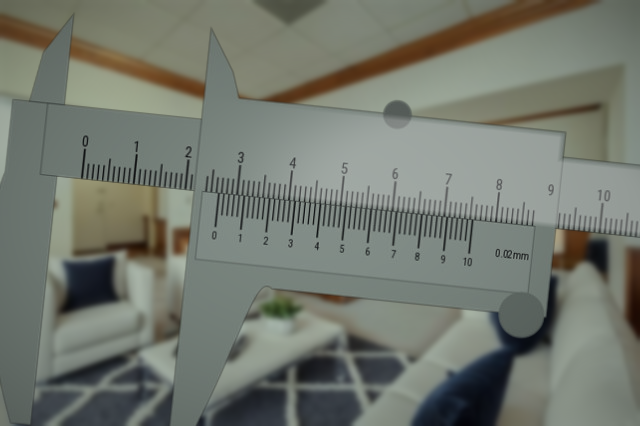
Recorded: 26.5,mm
